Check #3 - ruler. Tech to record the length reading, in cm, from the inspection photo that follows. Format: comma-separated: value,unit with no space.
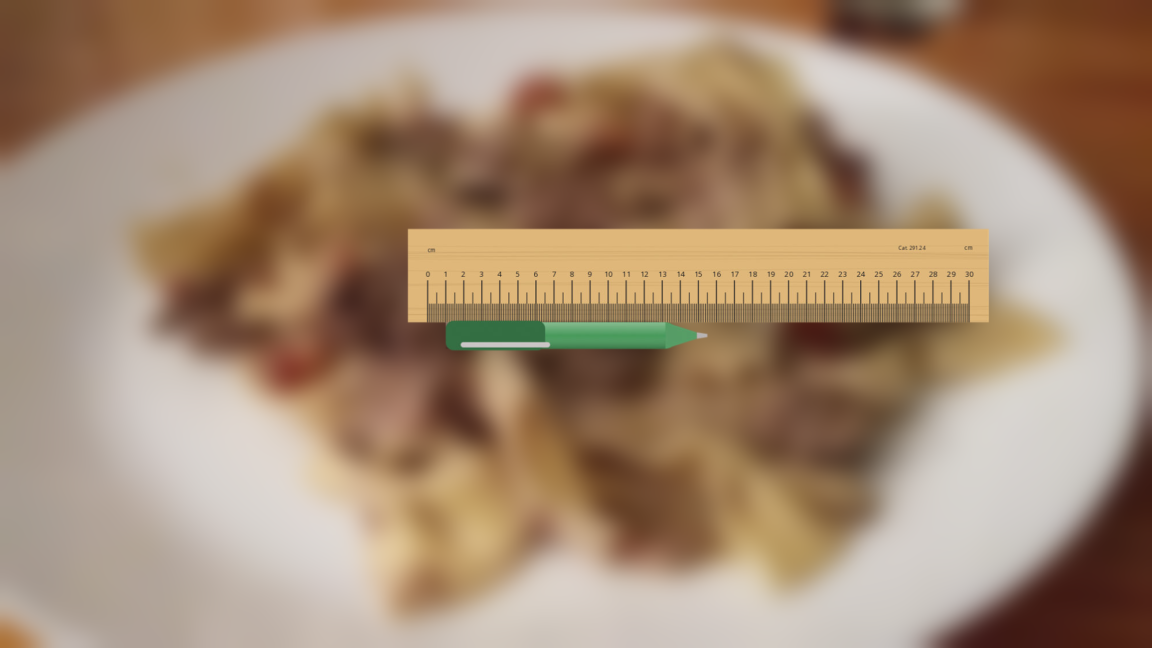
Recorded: 14.5,cm
